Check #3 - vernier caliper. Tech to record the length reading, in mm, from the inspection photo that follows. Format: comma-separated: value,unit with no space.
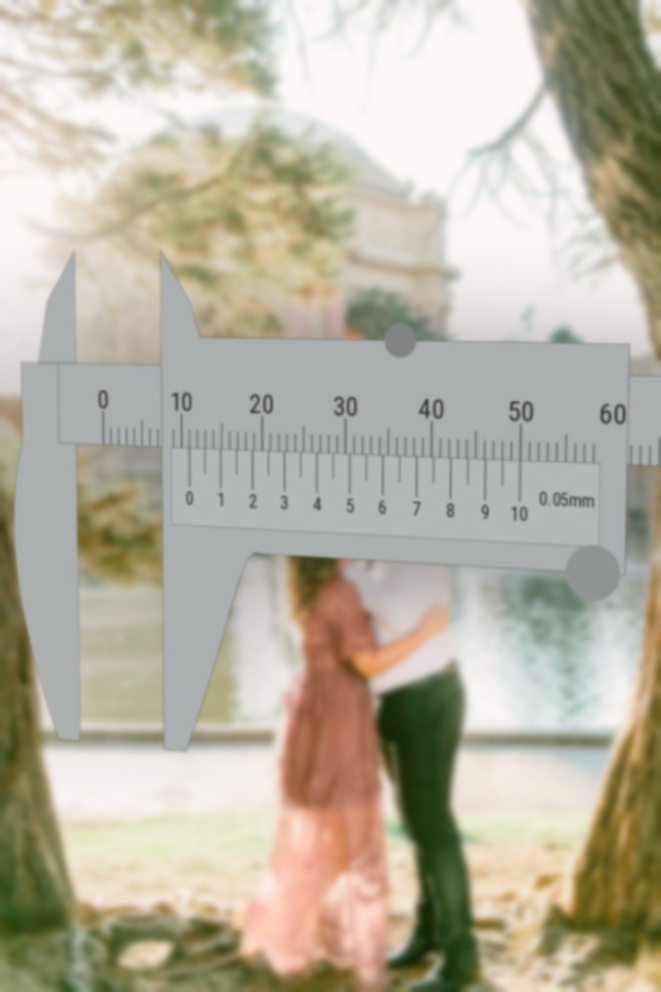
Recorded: 11.0,mm
